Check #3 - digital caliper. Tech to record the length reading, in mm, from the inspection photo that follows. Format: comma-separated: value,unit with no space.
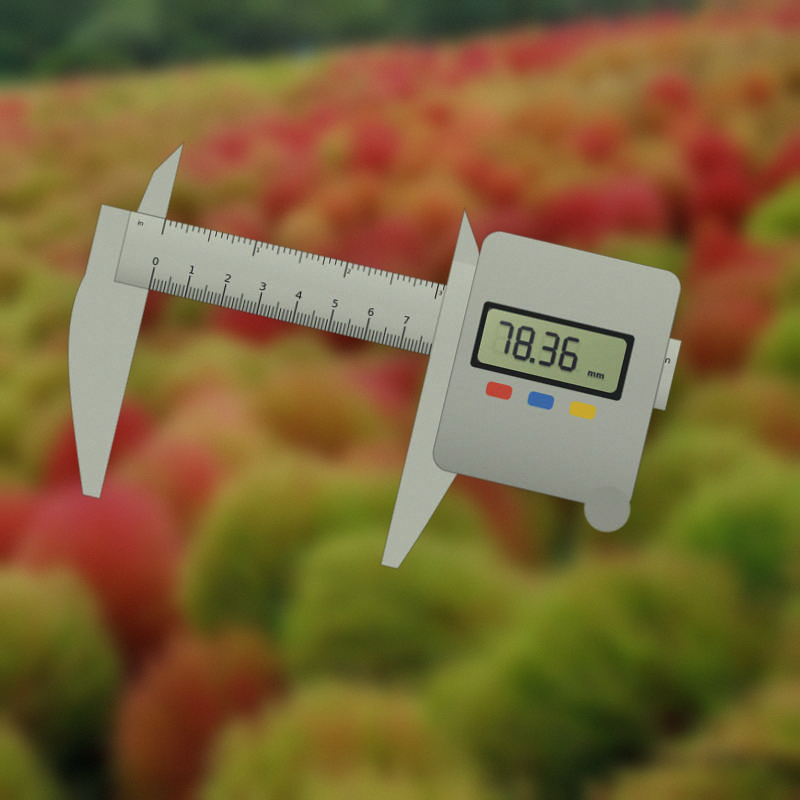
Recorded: 78.36,mm
